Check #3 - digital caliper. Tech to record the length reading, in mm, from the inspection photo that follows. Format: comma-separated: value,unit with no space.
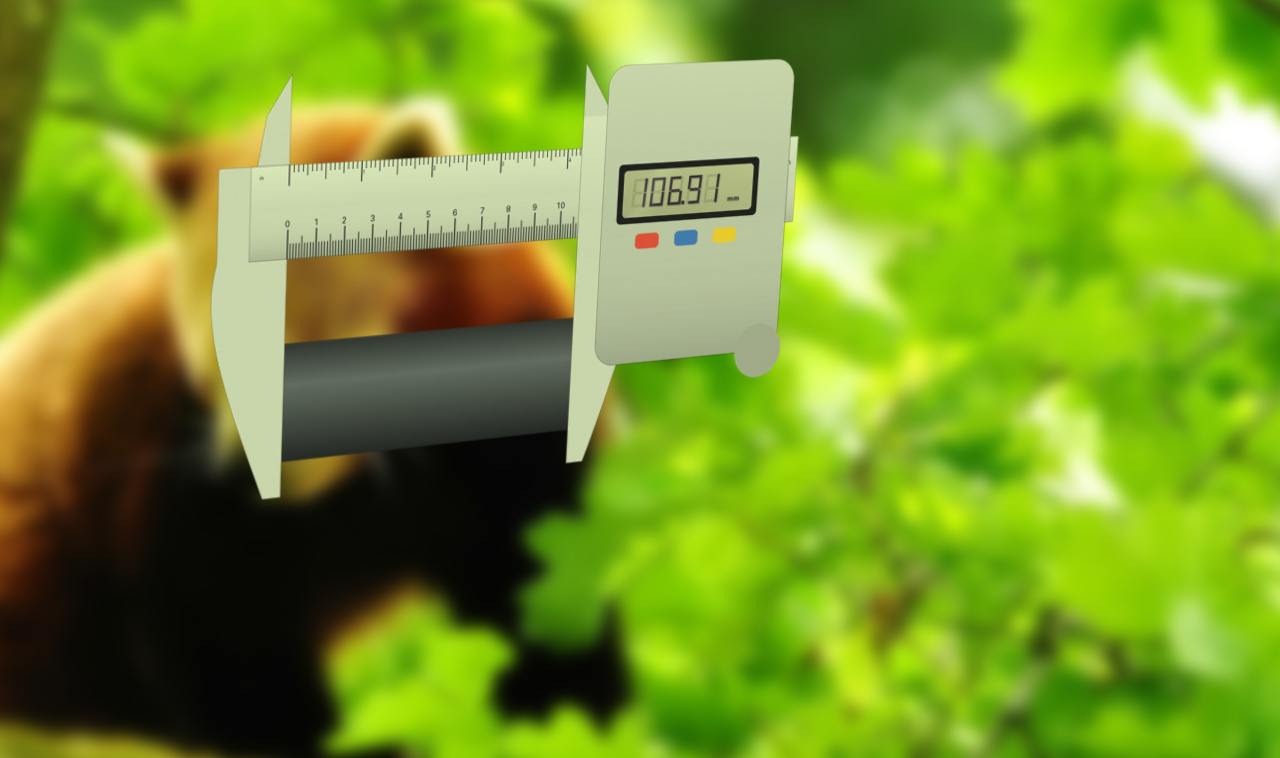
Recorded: 106.91,mm
